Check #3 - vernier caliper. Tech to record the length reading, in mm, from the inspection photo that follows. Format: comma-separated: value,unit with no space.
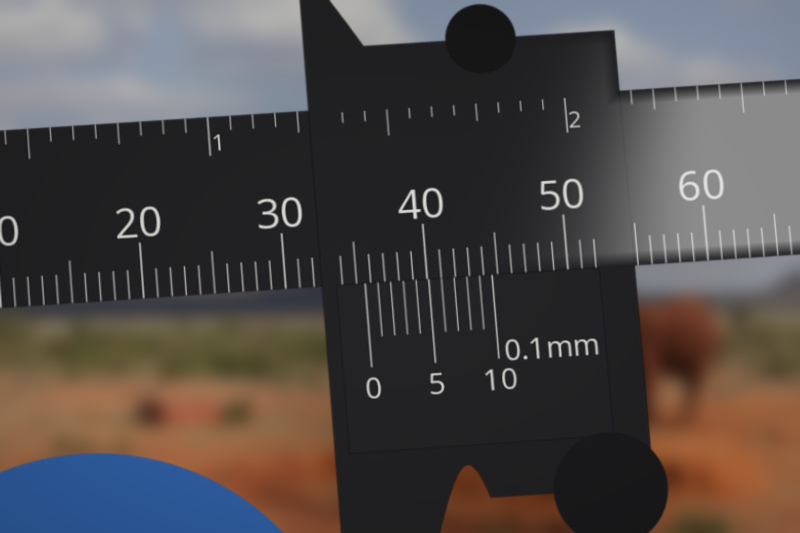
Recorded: 35.6,mm
